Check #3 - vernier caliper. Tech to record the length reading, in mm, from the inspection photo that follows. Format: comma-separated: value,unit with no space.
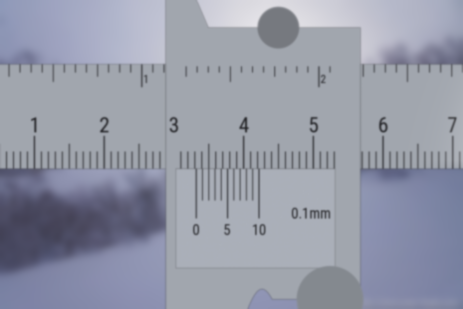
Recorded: 33.2,mm
